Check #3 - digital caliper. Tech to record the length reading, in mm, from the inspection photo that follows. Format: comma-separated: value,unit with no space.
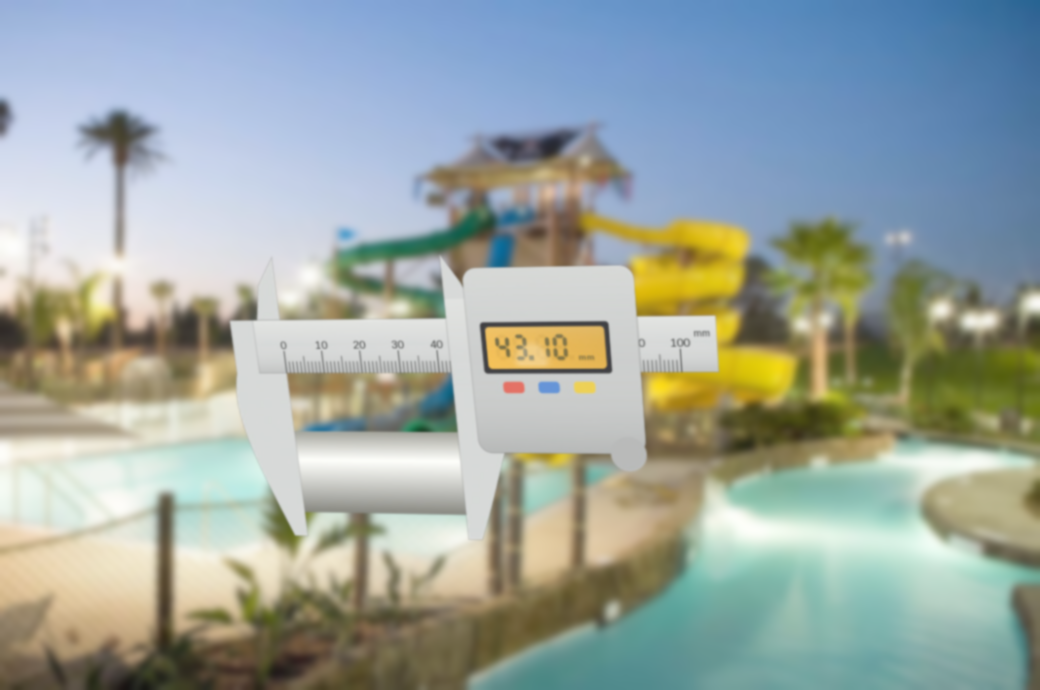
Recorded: 43.10,mm
